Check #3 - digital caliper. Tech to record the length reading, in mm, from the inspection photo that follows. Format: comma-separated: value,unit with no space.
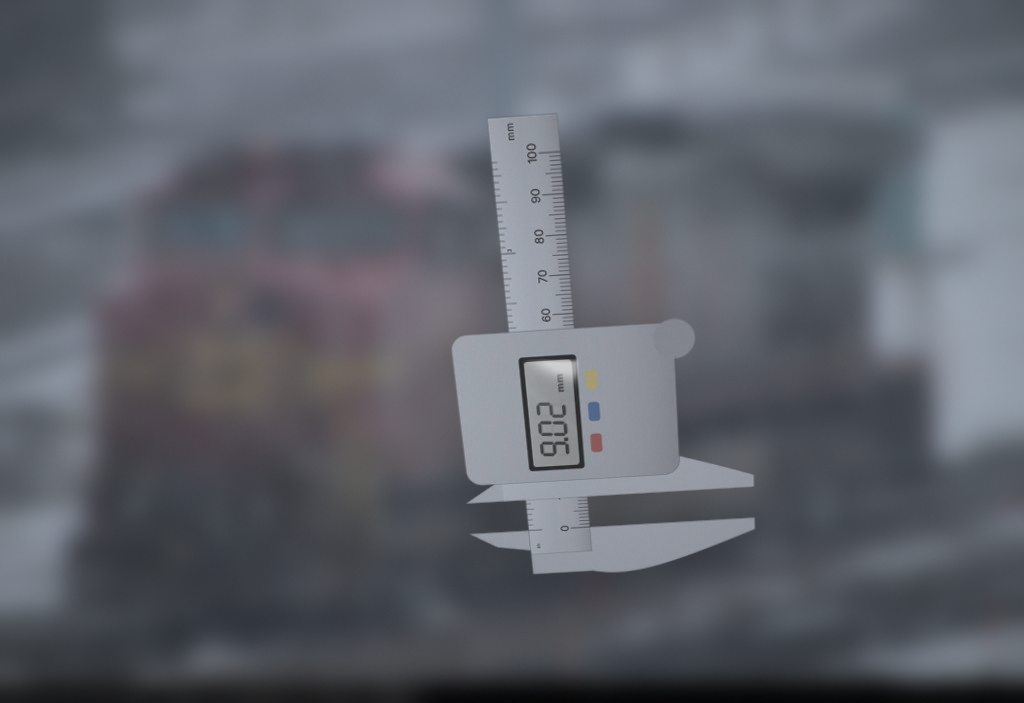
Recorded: 9.02,mm
